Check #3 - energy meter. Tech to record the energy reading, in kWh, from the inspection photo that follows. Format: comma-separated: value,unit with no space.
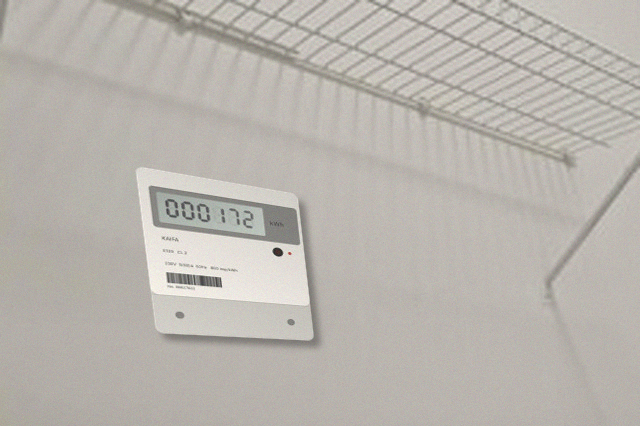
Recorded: 172,kWh
